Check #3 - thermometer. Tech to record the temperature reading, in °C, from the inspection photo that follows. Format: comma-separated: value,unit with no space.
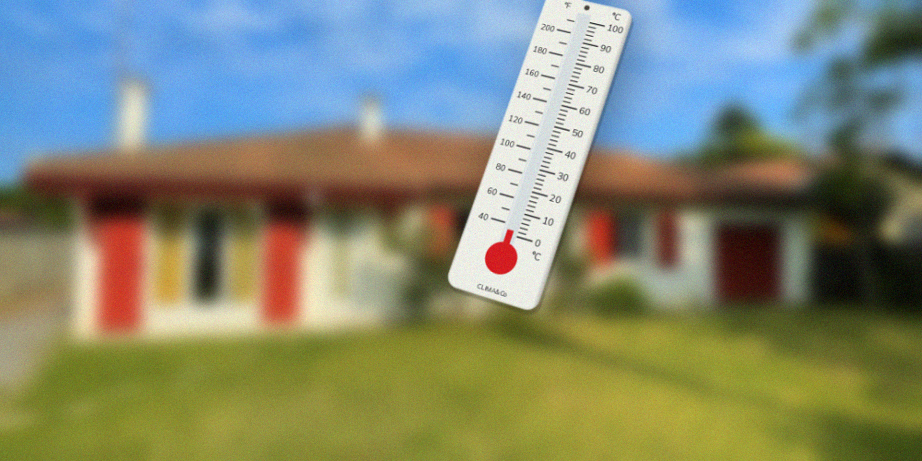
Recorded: 2,°C
